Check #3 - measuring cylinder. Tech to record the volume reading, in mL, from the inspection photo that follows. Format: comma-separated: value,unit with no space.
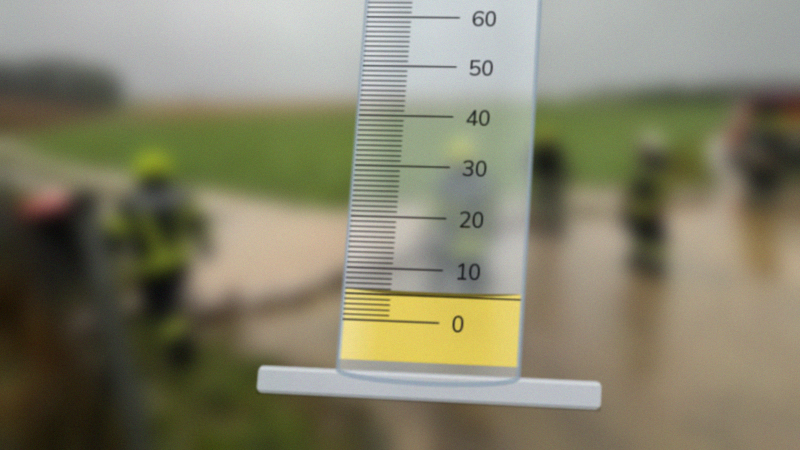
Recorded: 5,mL
